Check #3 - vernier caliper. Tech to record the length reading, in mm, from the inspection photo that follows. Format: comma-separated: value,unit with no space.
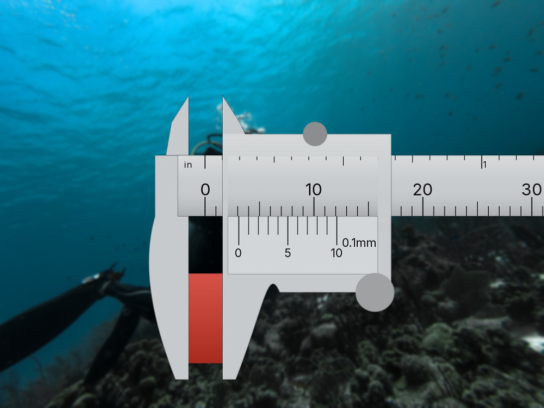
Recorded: 3.1,mm
